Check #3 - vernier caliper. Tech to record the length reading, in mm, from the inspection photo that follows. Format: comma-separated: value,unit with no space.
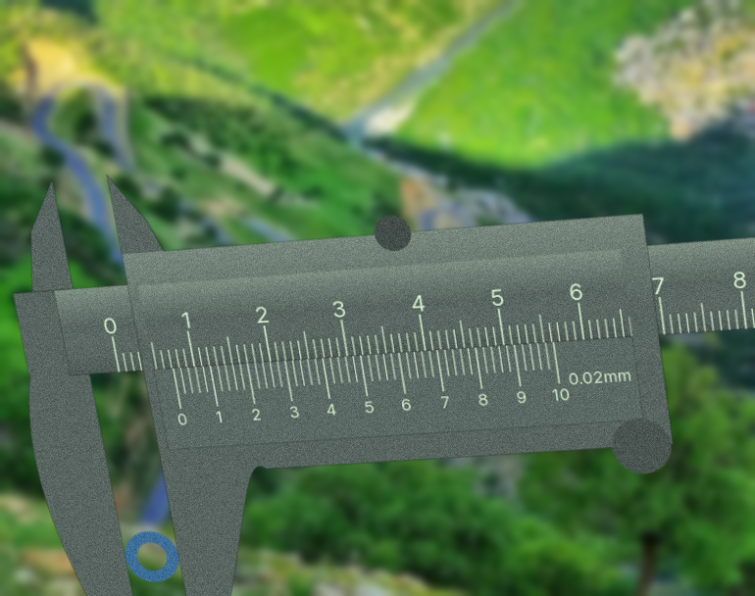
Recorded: 7.2,mm
